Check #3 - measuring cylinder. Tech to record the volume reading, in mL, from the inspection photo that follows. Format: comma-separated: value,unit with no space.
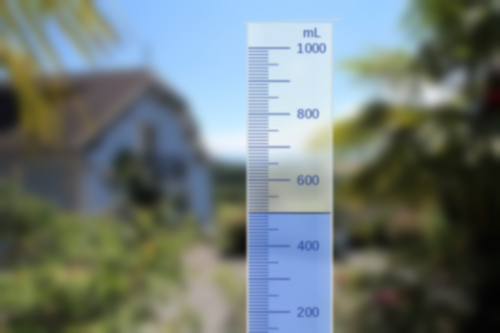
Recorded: 500,mL
